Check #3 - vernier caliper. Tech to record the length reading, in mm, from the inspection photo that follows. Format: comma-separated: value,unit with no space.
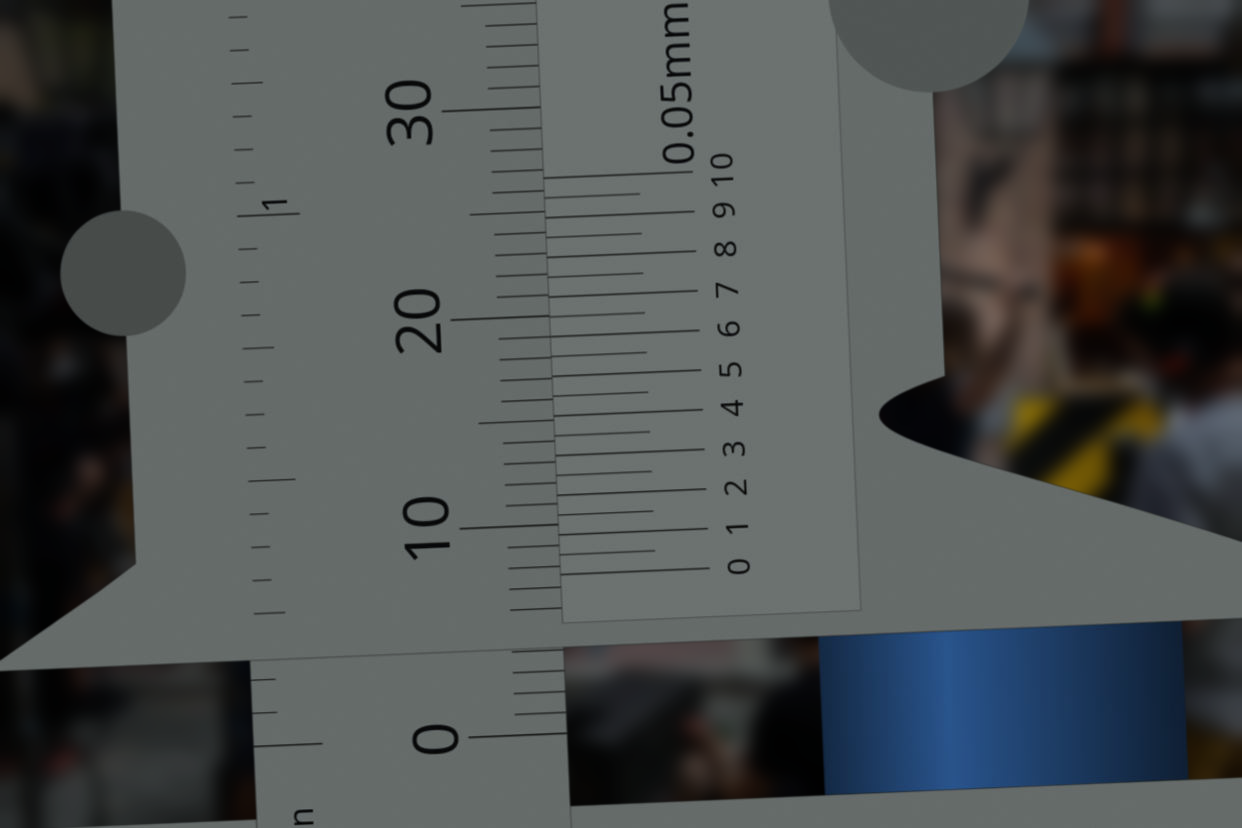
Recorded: 7.6,mm
